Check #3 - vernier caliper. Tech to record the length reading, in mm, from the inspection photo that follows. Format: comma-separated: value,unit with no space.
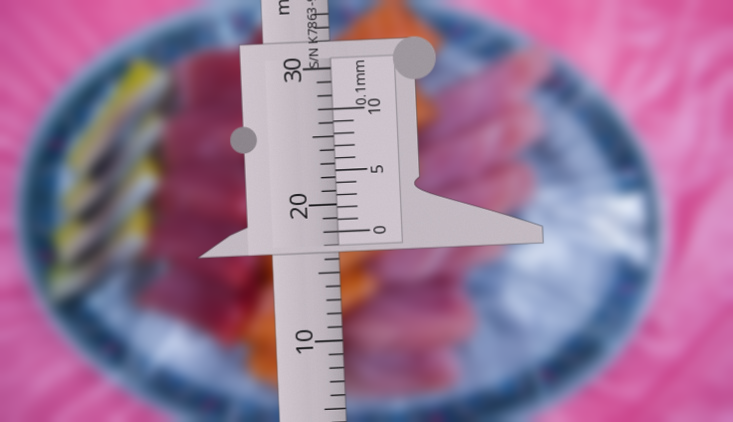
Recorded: 18.0,mm
